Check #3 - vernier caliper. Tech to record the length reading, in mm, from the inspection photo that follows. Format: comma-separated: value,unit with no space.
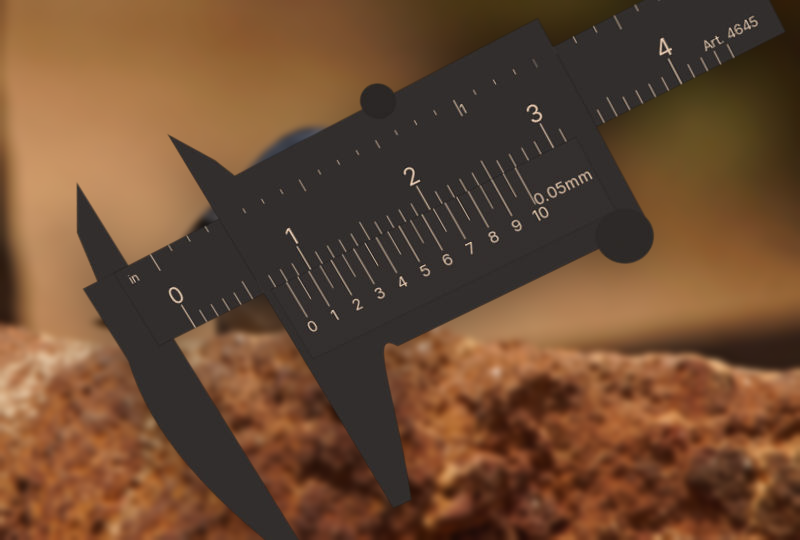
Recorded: 7.9,mm
